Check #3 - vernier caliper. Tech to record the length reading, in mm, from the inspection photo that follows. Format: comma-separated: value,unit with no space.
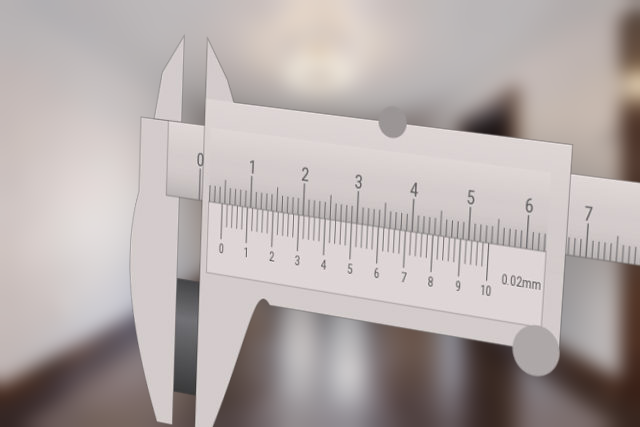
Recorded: 4.5,mm
